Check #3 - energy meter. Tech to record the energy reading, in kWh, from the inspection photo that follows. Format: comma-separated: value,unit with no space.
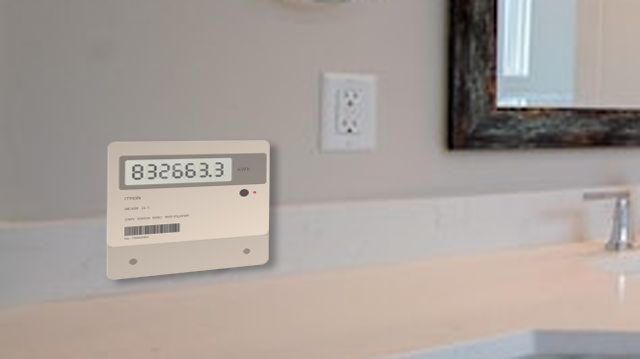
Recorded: 832663.3,kWh
